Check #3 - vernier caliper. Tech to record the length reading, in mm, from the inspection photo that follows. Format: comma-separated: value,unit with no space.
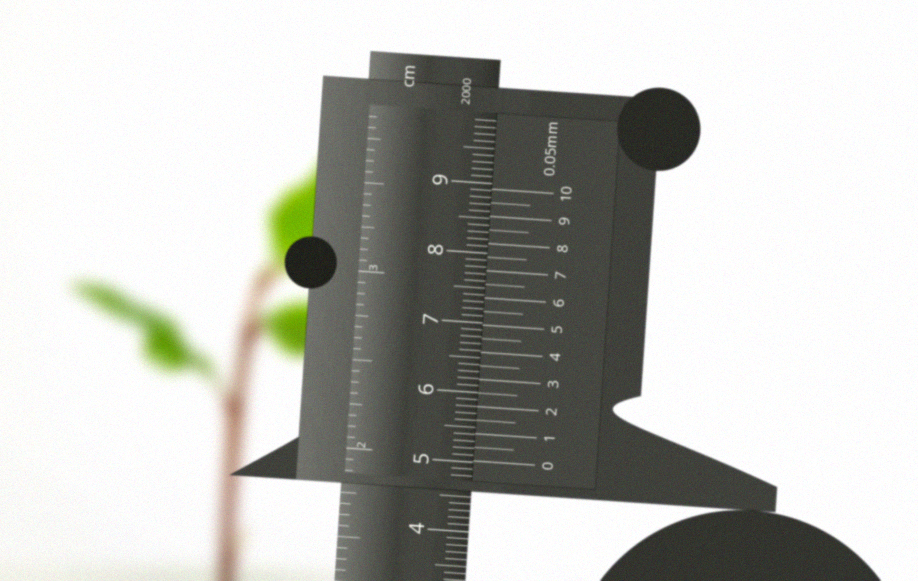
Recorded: 50.2,mm
